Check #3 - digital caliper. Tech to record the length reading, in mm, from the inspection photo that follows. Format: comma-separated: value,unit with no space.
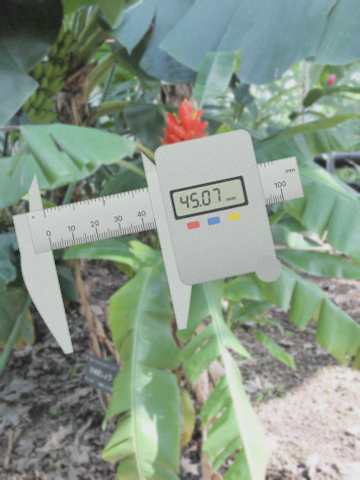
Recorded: 45.07,mm
